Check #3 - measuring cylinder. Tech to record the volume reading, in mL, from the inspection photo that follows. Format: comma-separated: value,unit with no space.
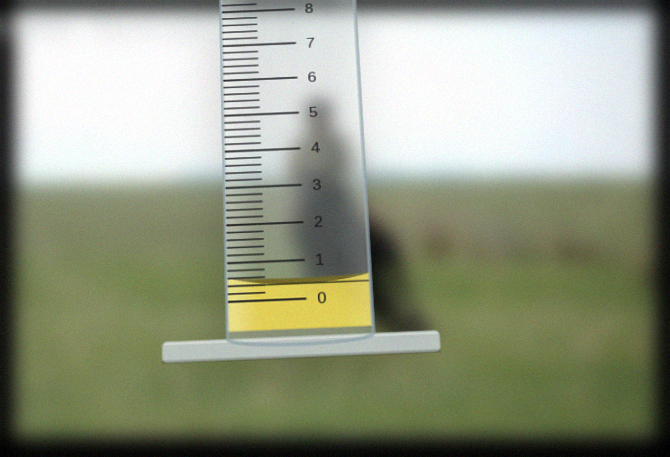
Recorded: 0.4,mL
